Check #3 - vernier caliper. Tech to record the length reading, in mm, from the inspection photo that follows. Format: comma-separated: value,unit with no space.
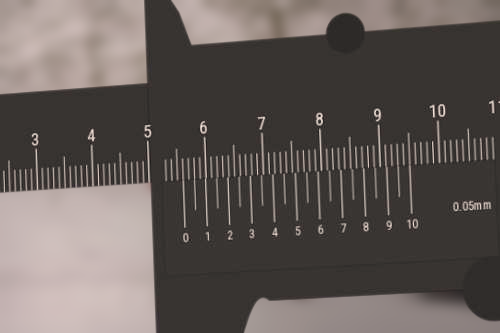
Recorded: 56.0,mm
